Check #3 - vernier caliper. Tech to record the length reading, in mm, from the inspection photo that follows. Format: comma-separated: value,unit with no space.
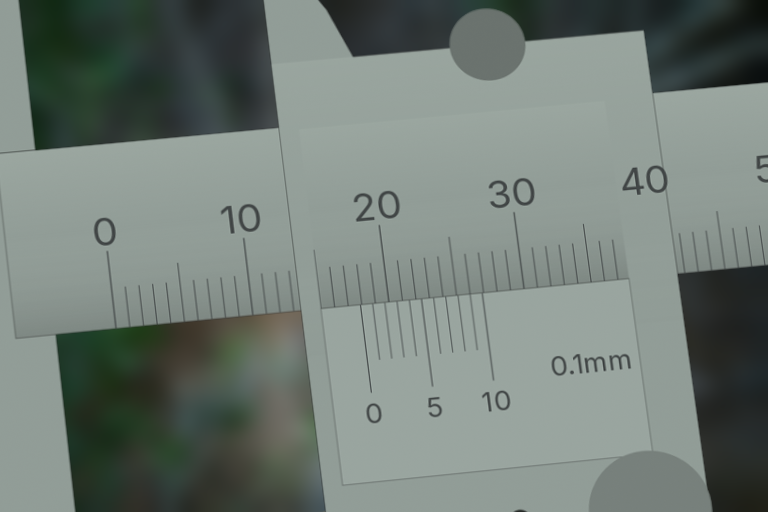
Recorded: 17.9,mm
